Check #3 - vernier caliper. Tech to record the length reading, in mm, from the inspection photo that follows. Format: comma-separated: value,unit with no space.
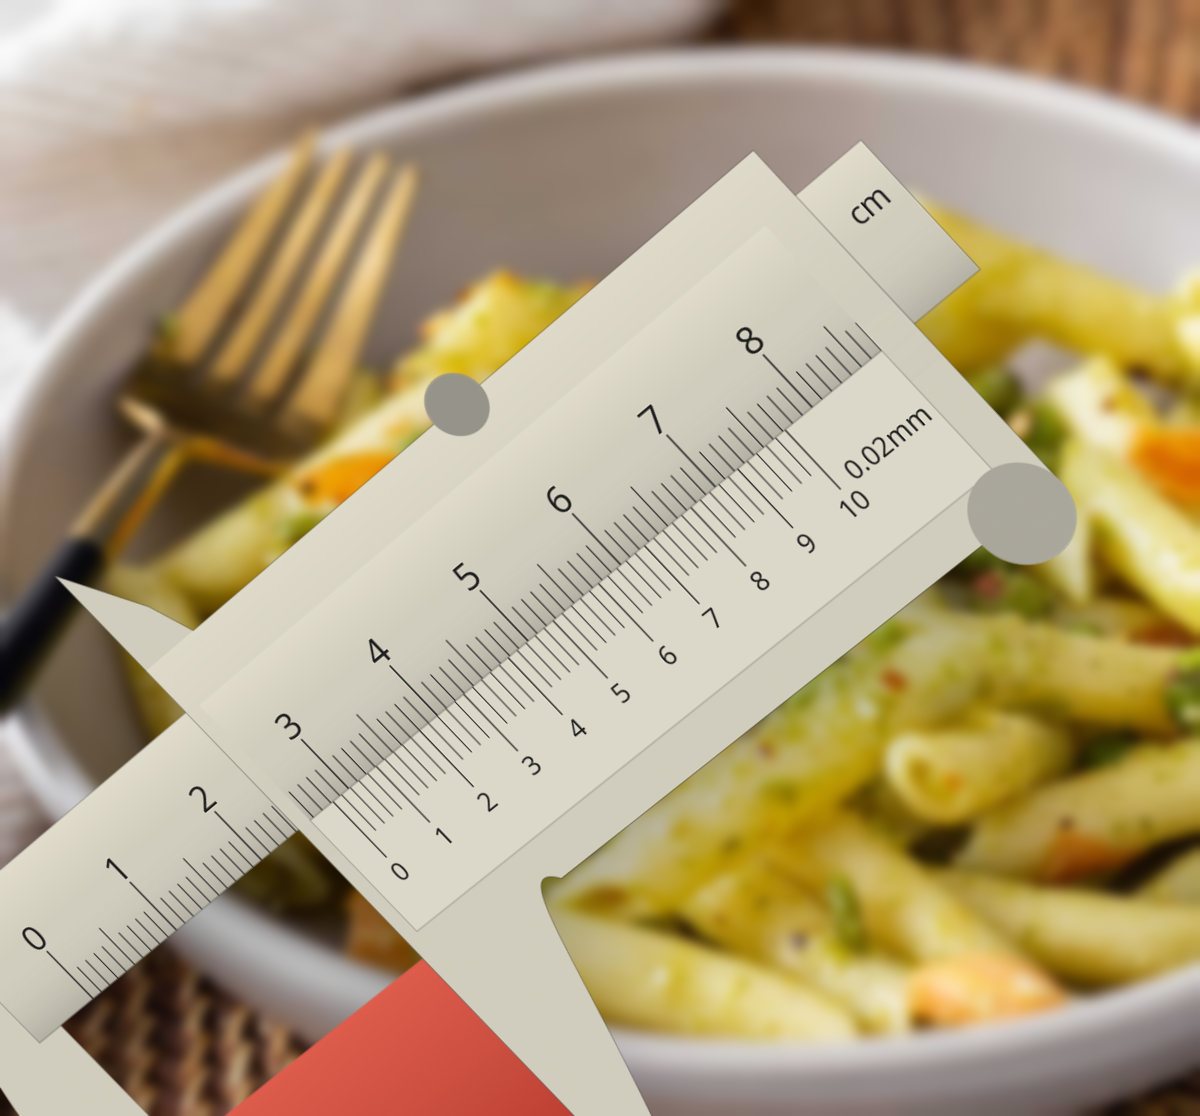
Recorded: 28.2,mm
